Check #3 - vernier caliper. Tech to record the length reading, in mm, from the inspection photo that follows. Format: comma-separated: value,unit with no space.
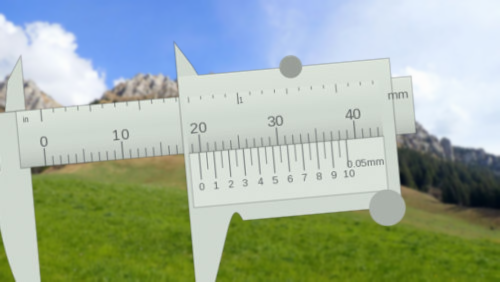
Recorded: 19.8,mm
